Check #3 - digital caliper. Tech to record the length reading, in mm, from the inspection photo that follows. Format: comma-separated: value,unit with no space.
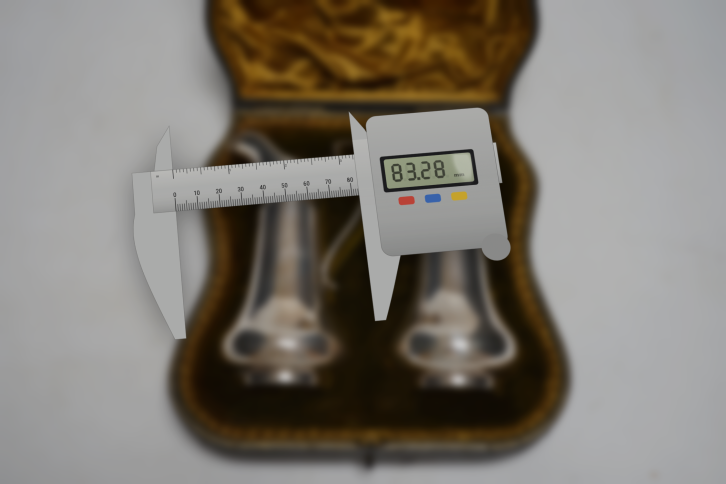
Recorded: 83.28,mm
